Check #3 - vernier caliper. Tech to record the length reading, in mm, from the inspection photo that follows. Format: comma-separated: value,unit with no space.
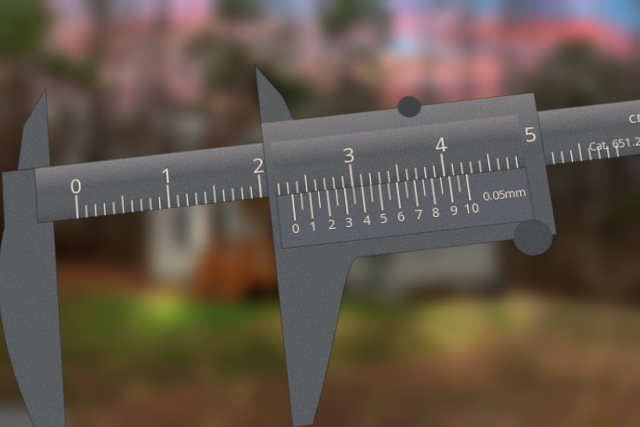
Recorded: 23.4,mm
